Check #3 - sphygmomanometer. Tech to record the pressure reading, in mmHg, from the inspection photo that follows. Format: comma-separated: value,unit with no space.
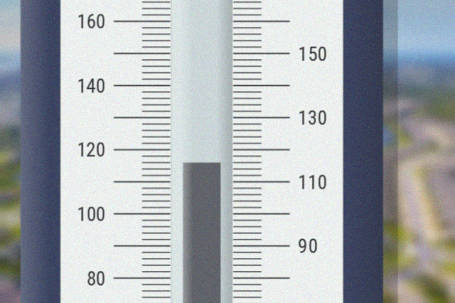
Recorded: 116,mmHg
